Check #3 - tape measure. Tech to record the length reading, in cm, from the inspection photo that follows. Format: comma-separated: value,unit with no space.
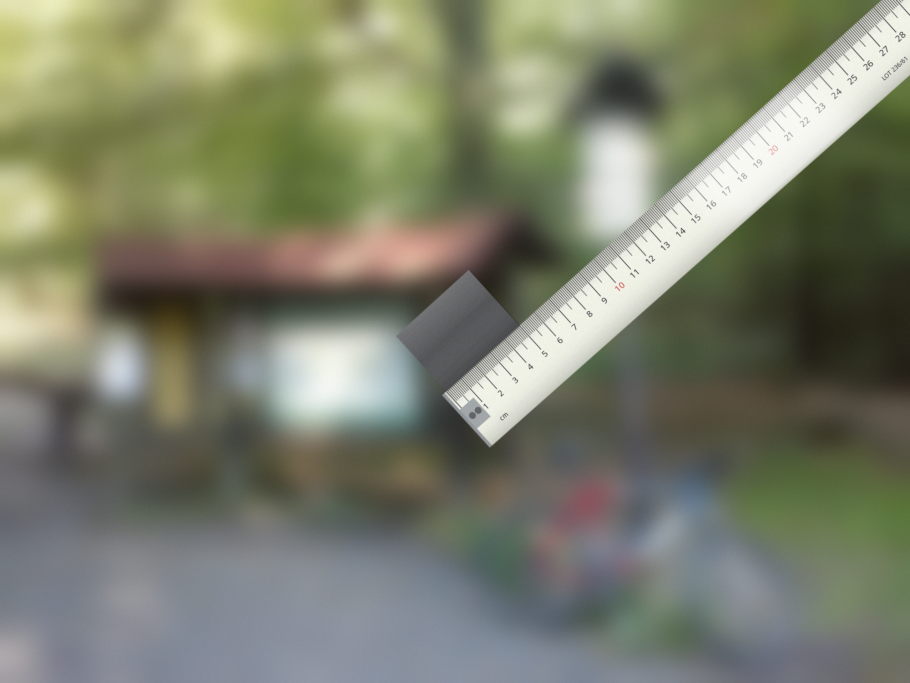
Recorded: 5,cm
